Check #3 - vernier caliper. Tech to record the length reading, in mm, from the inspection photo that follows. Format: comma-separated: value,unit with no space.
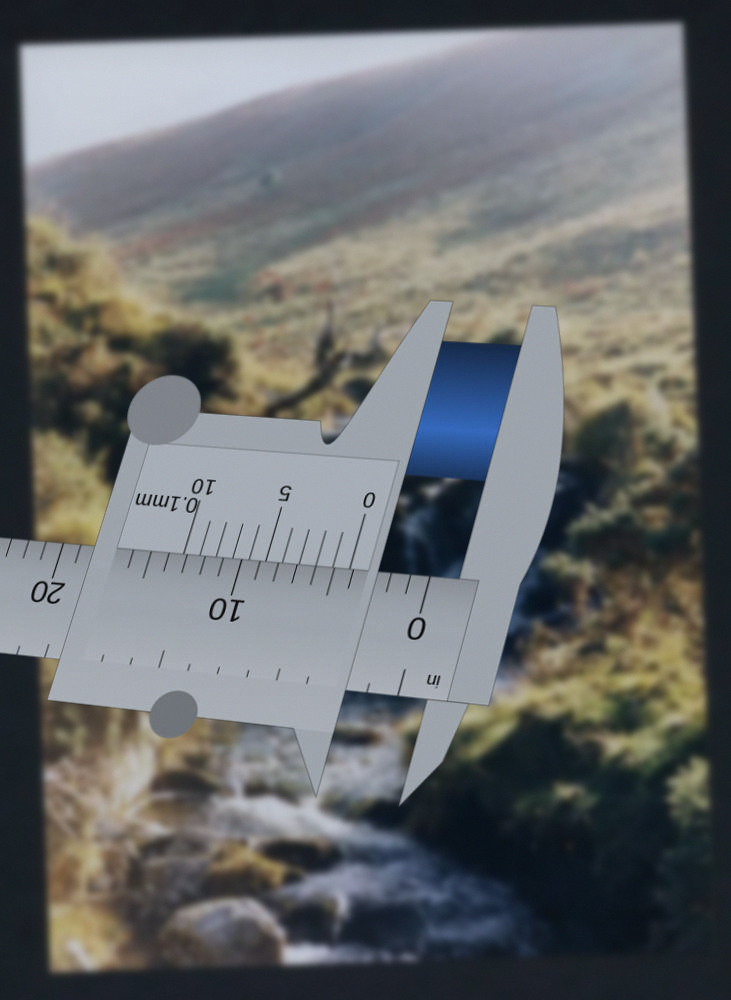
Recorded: 4.2,mm
